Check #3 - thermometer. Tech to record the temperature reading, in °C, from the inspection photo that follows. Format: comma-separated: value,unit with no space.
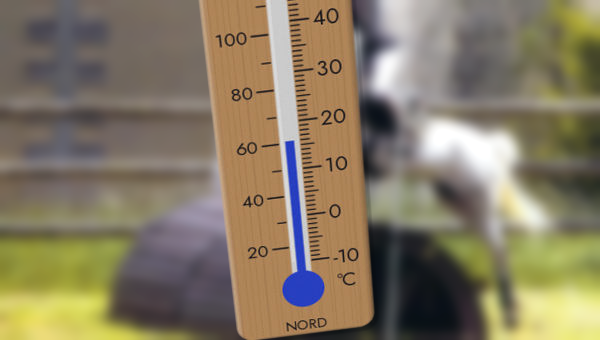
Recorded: 16,°C
